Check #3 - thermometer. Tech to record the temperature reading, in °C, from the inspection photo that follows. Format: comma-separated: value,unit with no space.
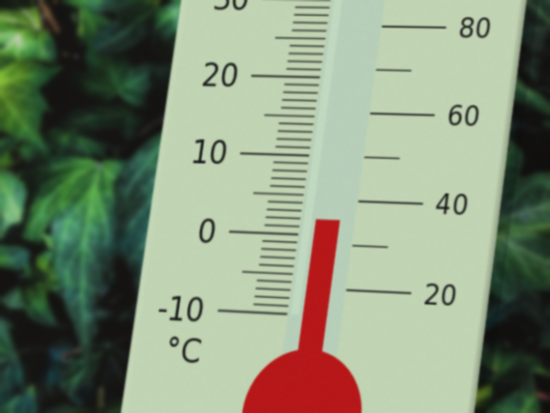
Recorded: 2,°C
